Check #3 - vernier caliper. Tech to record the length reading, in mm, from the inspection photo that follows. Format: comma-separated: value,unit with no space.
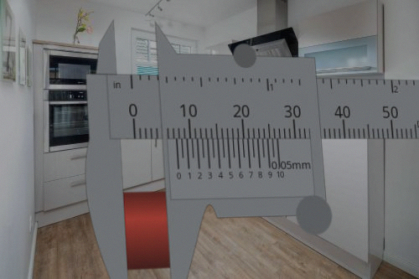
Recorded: 7.5,mm
